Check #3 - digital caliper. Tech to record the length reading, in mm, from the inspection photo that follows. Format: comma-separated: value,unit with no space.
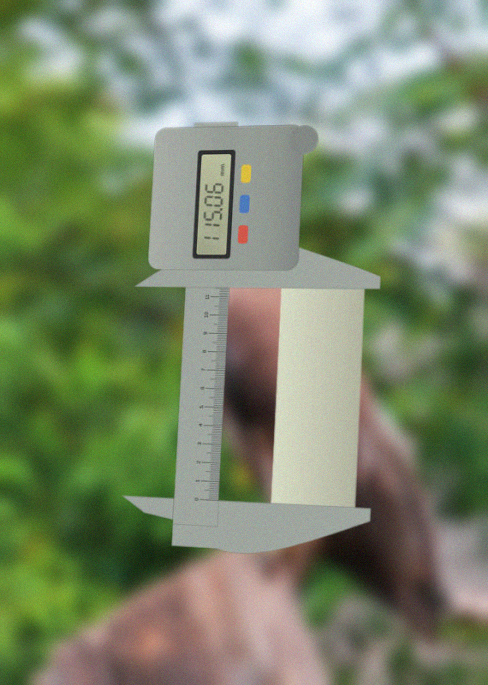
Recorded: 115.06,mm
